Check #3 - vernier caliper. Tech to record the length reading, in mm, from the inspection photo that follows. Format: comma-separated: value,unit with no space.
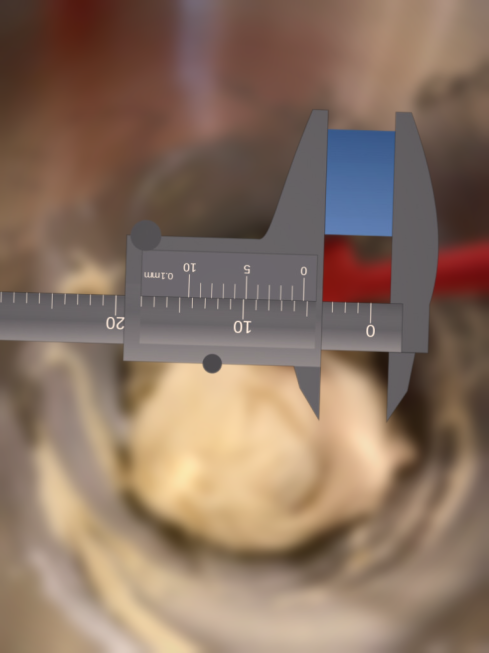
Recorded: 5.3,mm
